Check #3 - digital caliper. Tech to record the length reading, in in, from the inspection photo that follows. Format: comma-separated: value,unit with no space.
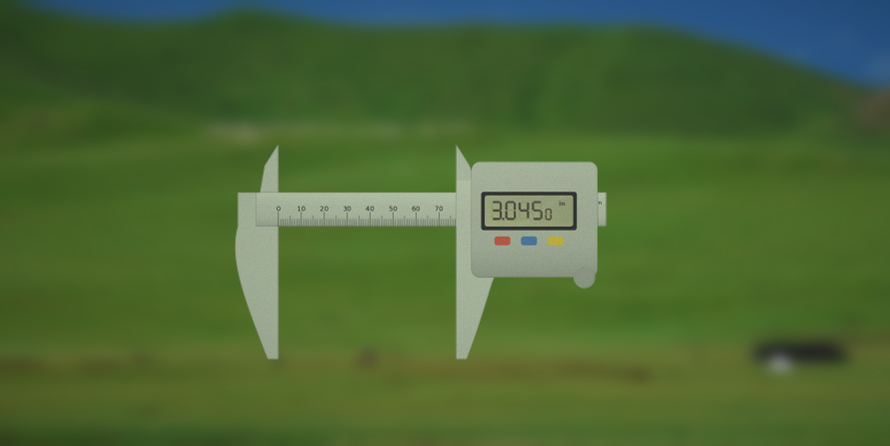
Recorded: 3.0450,in
